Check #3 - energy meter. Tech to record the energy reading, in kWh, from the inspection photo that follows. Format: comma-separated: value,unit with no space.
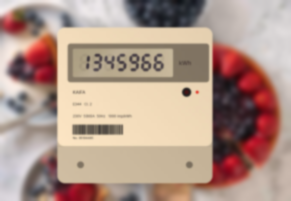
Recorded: 1345966,kWh
